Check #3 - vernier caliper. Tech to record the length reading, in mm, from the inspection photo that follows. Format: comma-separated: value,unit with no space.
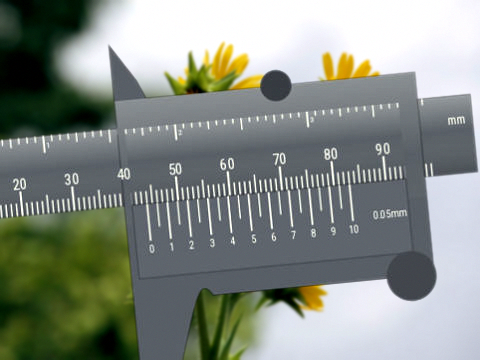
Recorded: 44.0,mm
